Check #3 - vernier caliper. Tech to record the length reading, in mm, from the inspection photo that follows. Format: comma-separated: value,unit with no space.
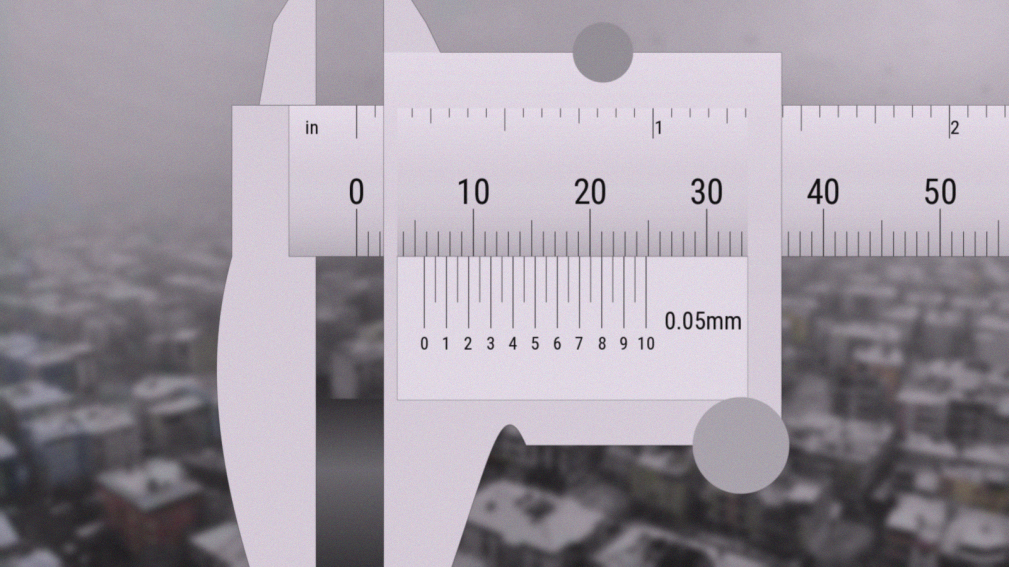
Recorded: 5.8,mm
